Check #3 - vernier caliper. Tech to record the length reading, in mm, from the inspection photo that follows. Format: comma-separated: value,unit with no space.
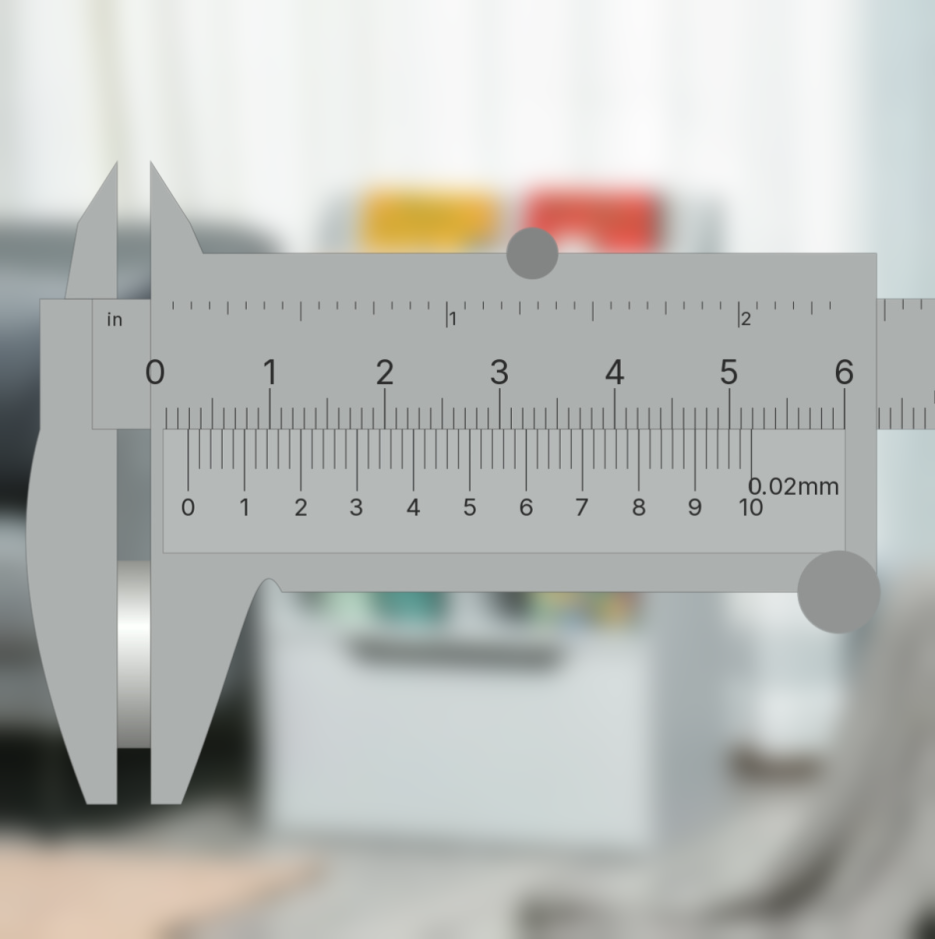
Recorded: 2.9,mm
